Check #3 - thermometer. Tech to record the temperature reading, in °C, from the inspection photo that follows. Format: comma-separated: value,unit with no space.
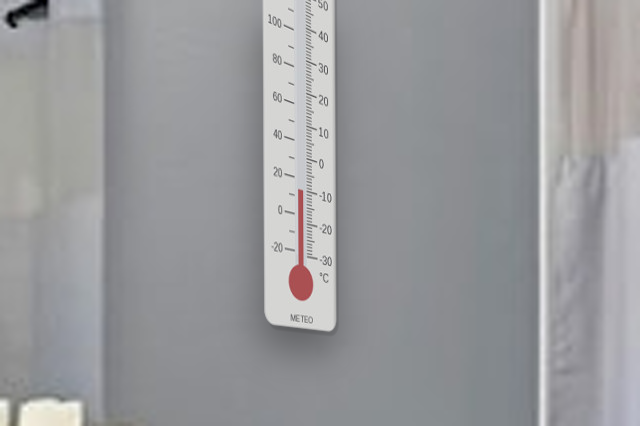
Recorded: -10,°C
